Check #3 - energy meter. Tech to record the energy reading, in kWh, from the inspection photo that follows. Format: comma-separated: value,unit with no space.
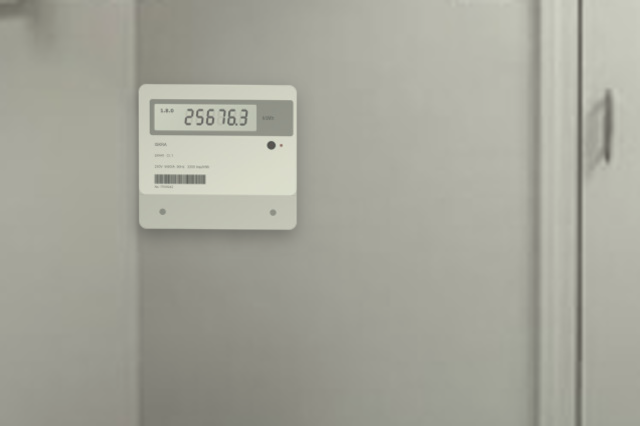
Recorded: 25676.3,kWh
